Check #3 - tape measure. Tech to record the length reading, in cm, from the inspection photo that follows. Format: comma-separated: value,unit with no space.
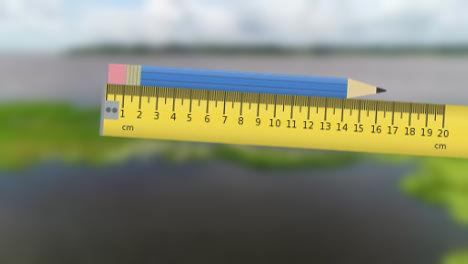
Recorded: 16.5,cm
